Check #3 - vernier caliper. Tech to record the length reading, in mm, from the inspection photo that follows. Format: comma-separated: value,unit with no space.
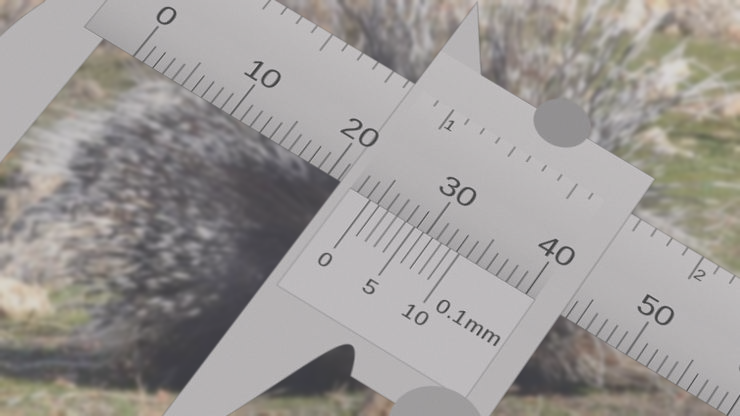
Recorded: 24.3,mm
